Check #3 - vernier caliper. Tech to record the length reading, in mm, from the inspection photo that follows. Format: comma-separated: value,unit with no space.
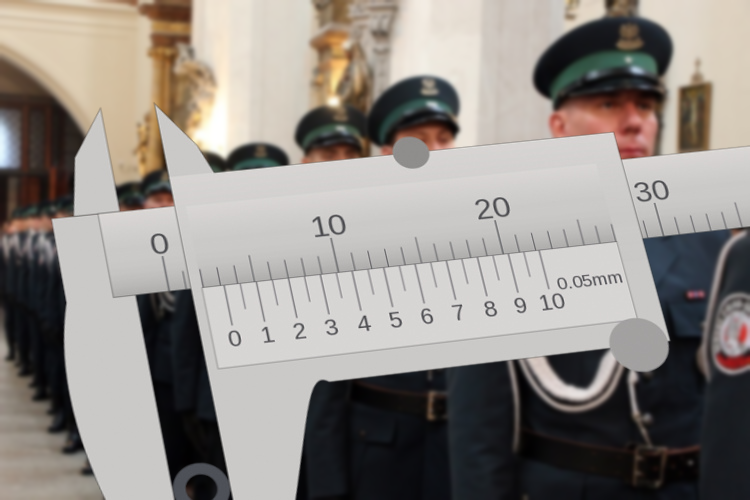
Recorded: 3.2,mm
